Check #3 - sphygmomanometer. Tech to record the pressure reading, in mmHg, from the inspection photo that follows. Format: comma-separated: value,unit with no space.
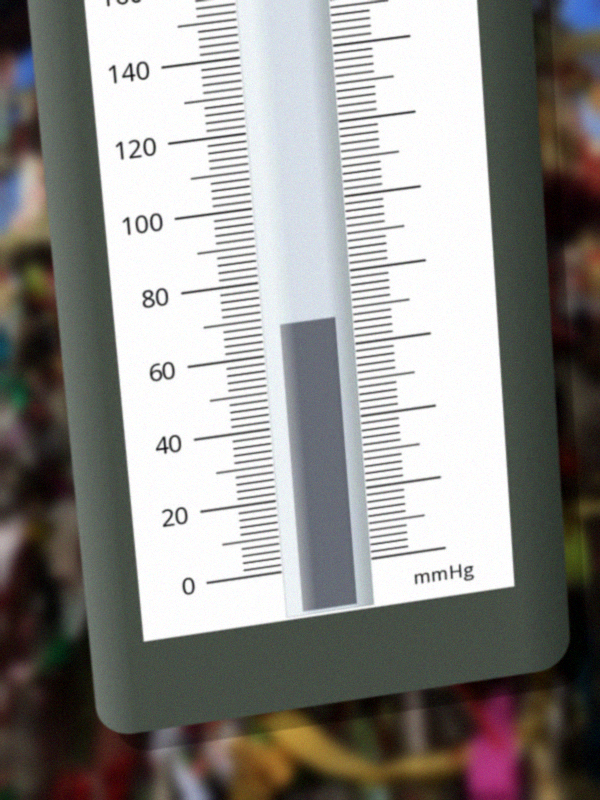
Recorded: 68,mmHg
